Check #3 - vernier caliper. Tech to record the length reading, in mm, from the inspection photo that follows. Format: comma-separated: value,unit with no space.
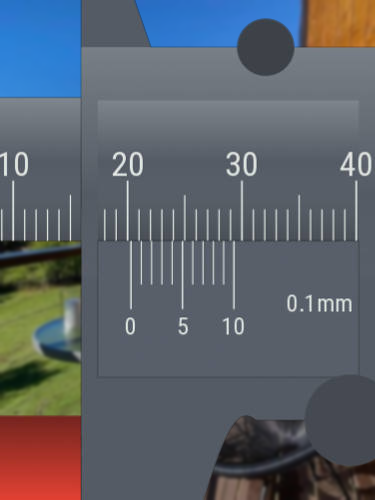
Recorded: 20.3,mm
